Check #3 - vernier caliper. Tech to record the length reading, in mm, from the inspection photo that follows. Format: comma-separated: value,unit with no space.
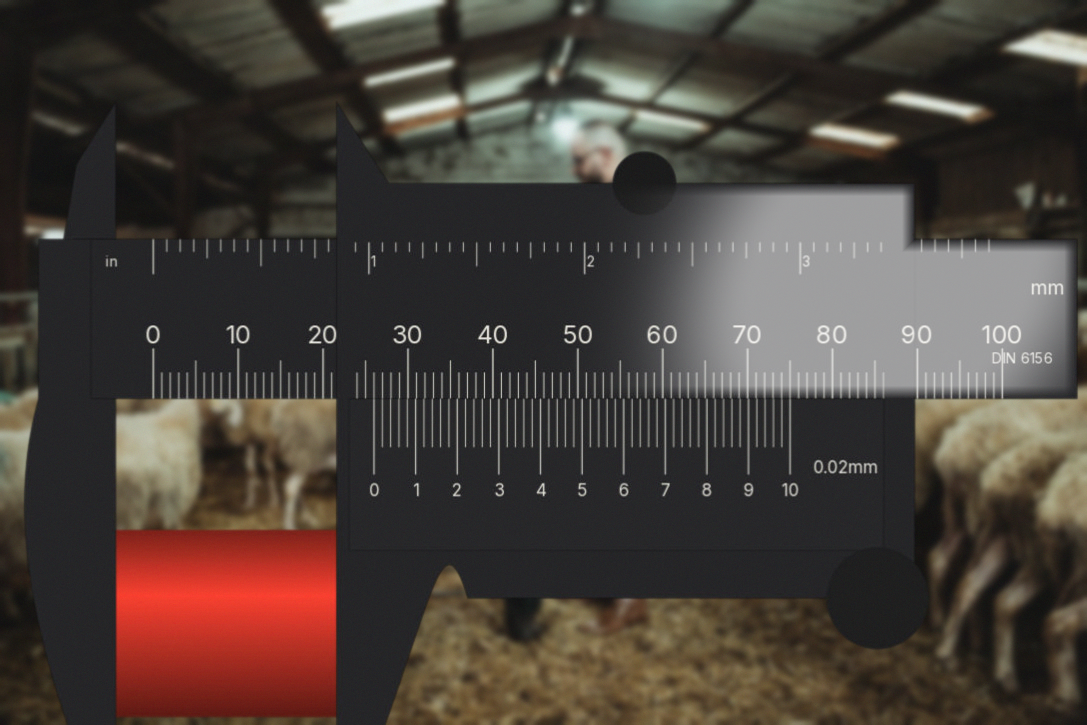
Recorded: 26.0,mm
